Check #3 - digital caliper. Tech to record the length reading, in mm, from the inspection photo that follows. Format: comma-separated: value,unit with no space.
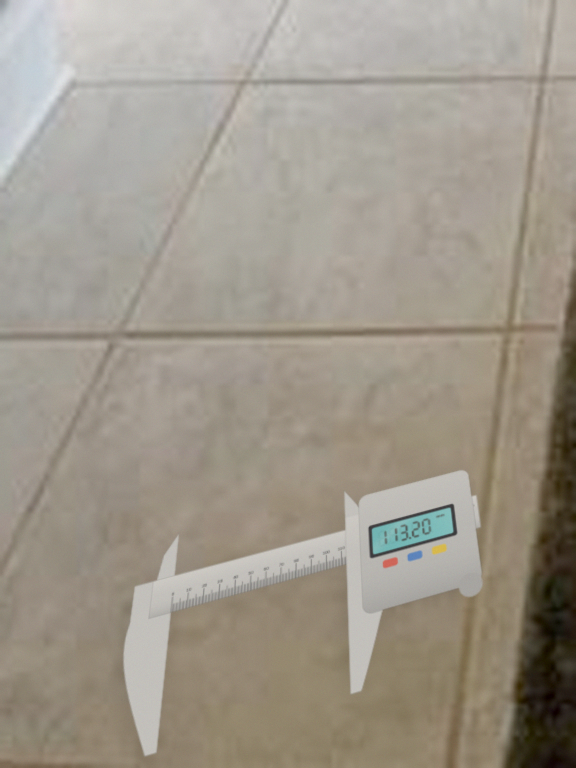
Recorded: 113.20,mm
